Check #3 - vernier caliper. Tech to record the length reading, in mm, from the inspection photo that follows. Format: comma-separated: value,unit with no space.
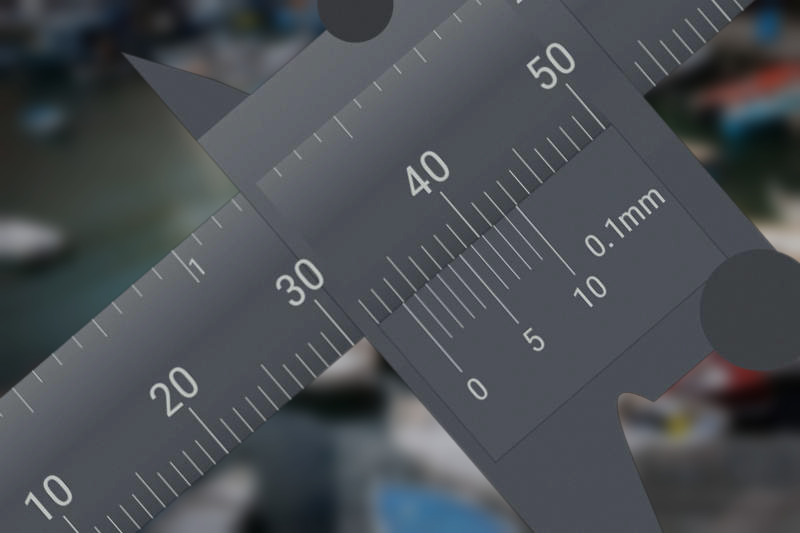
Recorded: 33.9,mm
